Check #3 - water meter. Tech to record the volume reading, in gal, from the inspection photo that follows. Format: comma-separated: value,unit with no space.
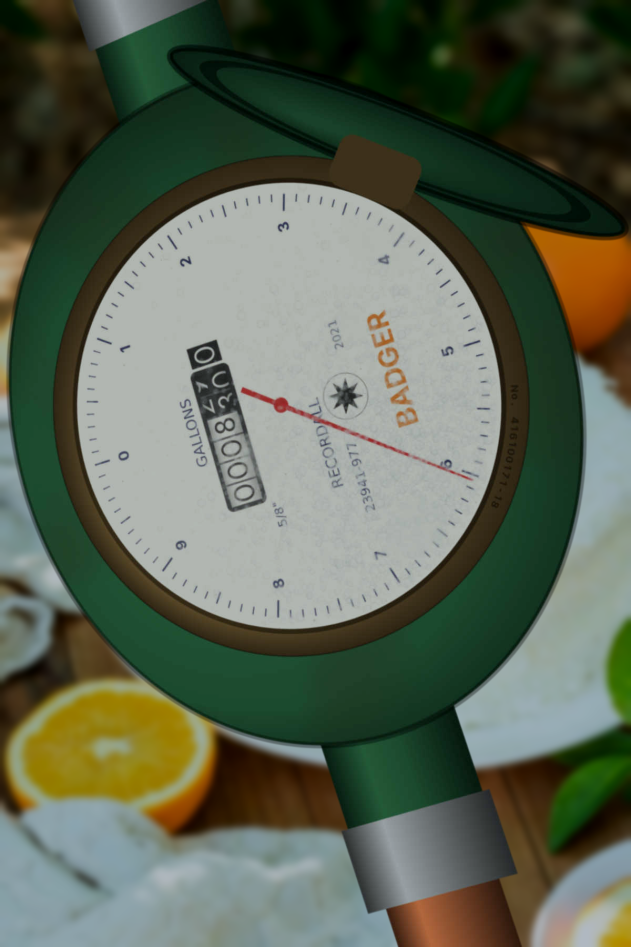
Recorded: 8296.0,gal
